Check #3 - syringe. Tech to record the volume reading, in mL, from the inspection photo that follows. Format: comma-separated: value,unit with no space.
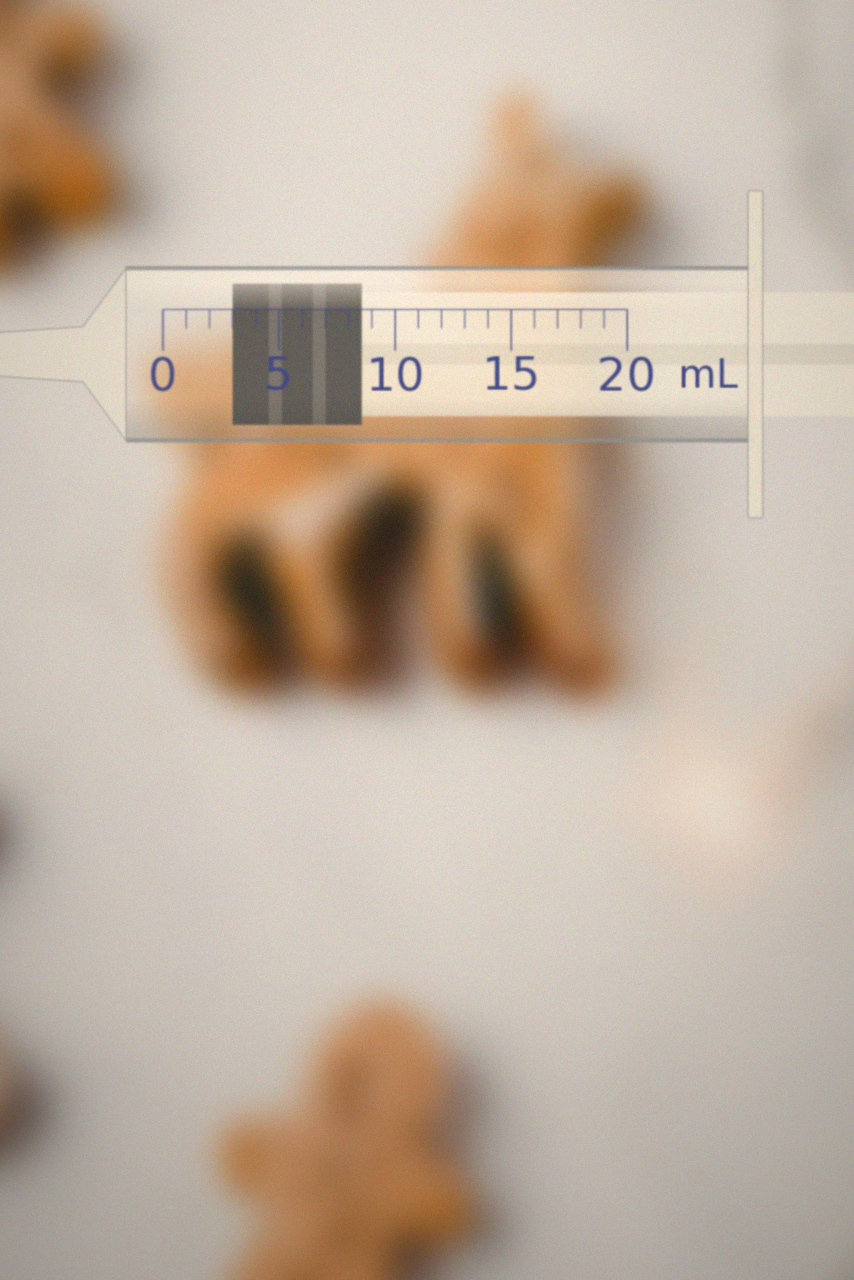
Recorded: 3,mL
